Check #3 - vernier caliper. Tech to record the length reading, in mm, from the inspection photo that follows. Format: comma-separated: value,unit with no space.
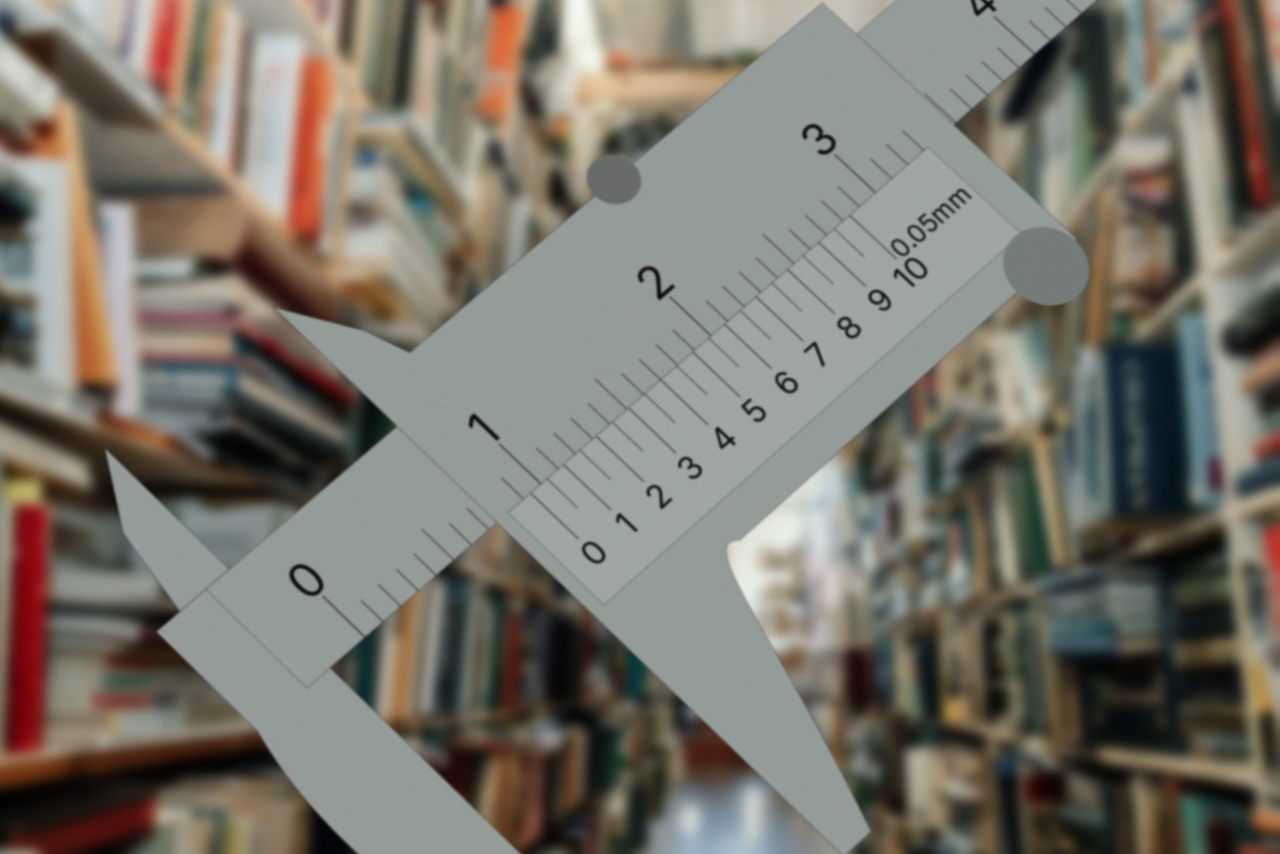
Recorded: 9.4,mm
